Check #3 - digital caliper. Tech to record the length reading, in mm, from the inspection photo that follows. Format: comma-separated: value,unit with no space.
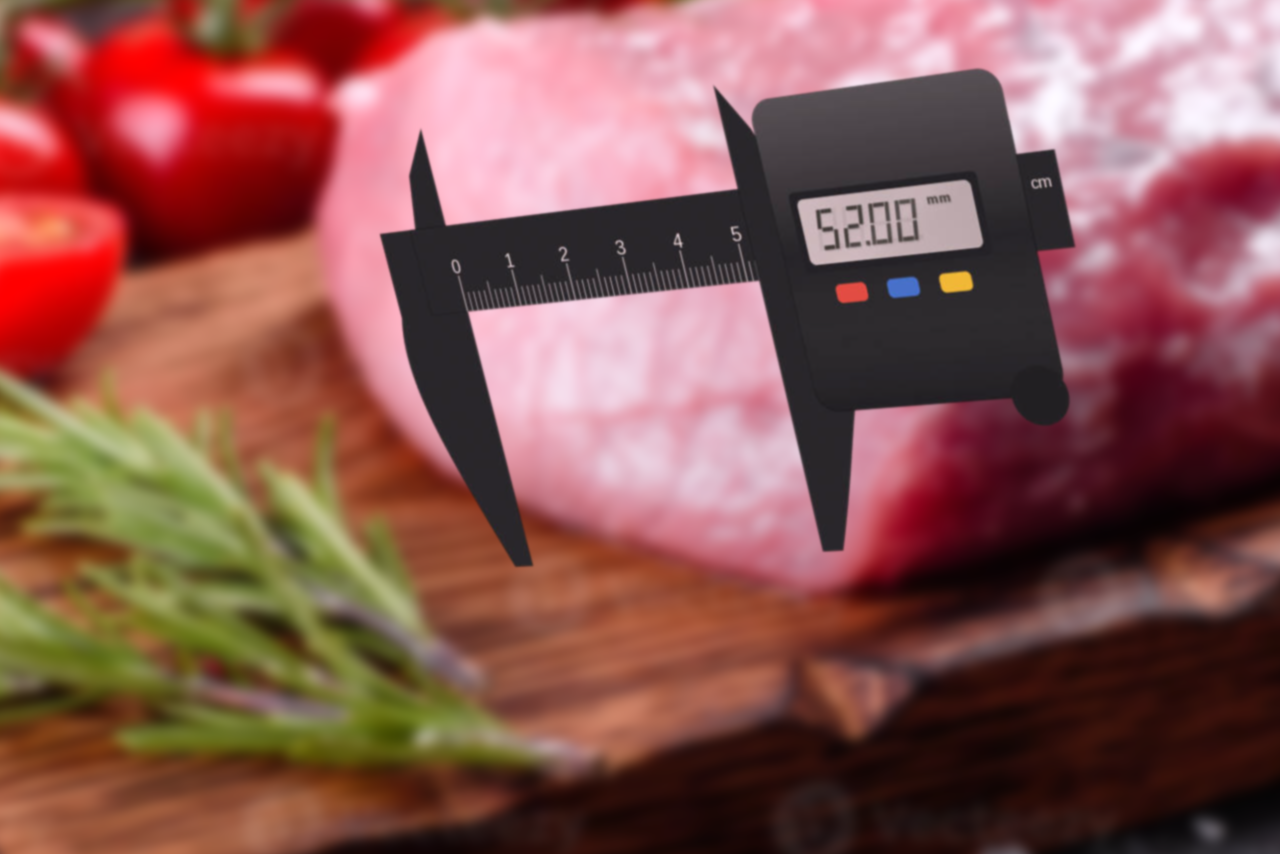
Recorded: 52.00,mm
